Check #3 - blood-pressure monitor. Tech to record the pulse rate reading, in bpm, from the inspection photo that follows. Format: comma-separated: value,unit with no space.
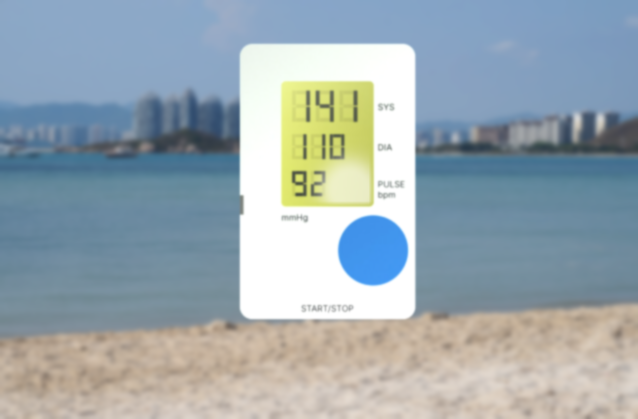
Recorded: 92,bpm
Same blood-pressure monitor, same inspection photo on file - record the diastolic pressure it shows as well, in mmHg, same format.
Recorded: 110,mmHg
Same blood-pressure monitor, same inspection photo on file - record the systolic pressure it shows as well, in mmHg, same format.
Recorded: 141,mmHg
